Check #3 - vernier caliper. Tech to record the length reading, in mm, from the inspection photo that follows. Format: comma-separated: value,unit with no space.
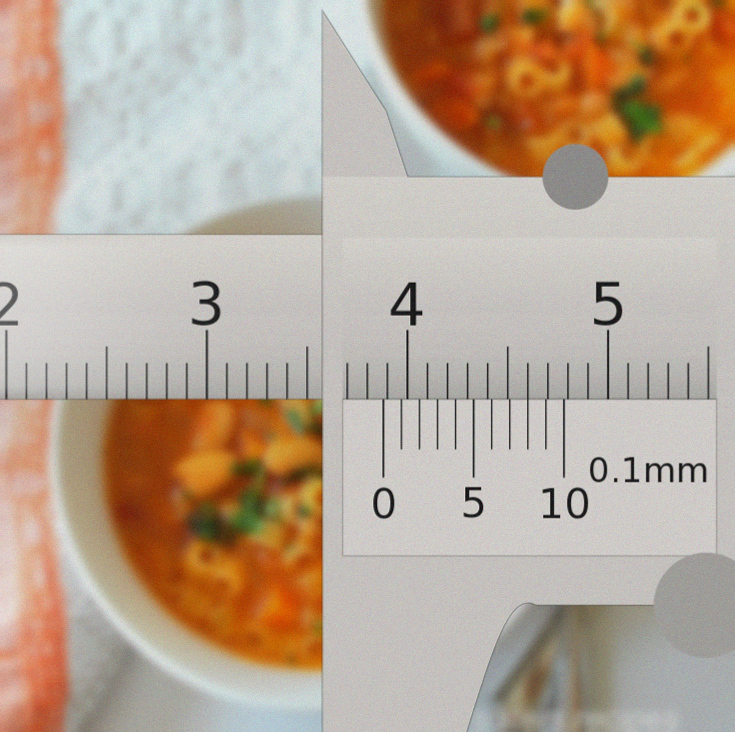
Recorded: 38.8,mm
